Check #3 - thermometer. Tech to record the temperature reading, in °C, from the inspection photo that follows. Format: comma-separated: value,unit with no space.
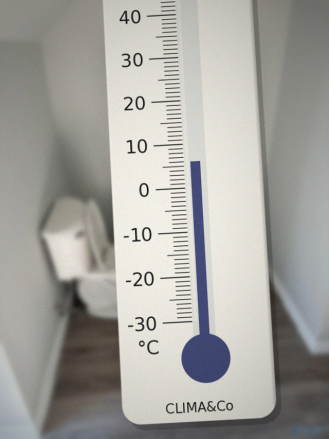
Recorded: 6,°C
